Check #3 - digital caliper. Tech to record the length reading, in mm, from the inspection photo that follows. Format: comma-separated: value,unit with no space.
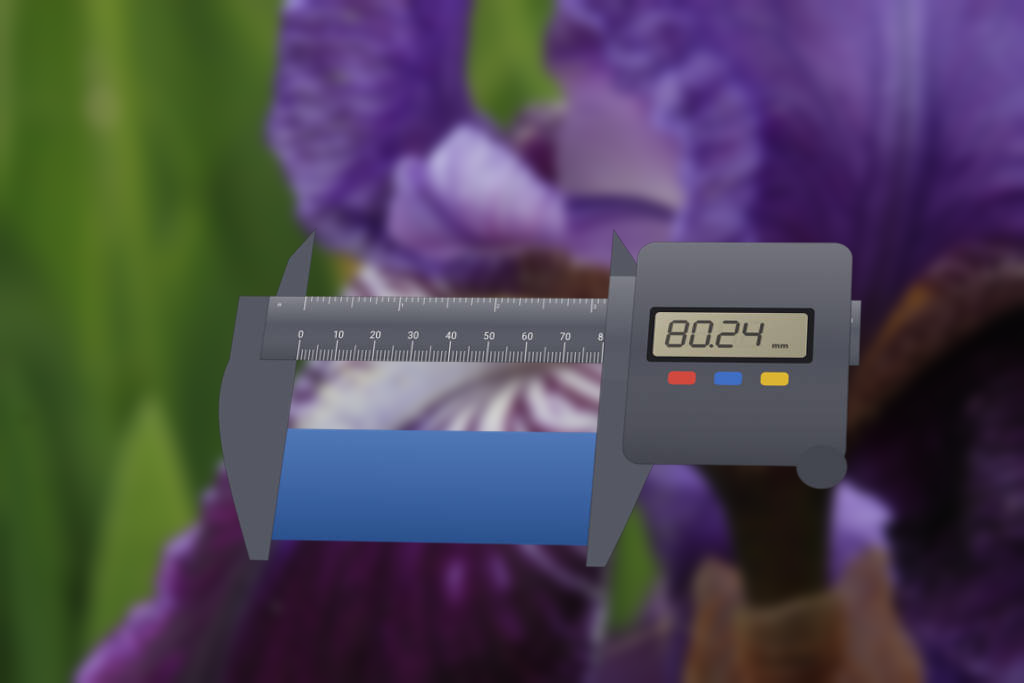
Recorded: 80.24,mm
